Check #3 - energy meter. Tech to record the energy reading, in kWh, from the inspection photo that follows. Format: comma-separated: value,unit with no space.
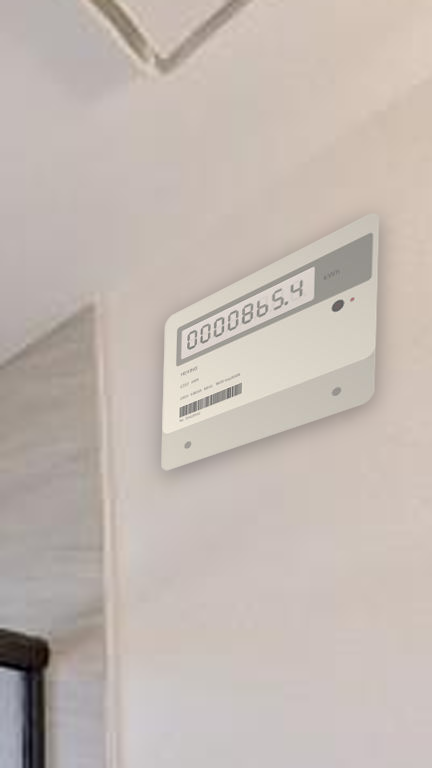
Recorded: 865.4,kWh
